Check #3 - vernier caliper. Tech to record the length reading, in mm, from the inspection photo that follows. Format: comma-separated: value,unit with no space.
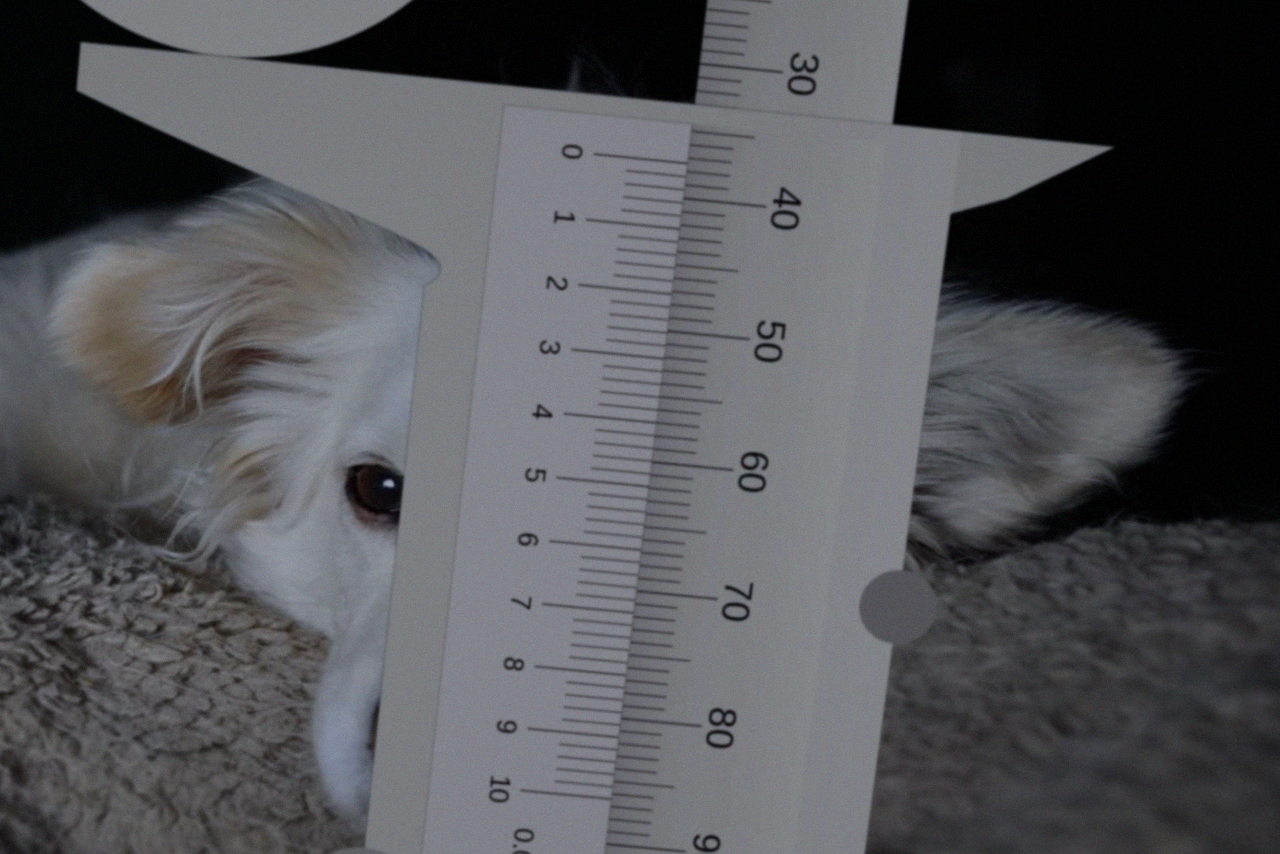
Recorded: 37.4,mm
